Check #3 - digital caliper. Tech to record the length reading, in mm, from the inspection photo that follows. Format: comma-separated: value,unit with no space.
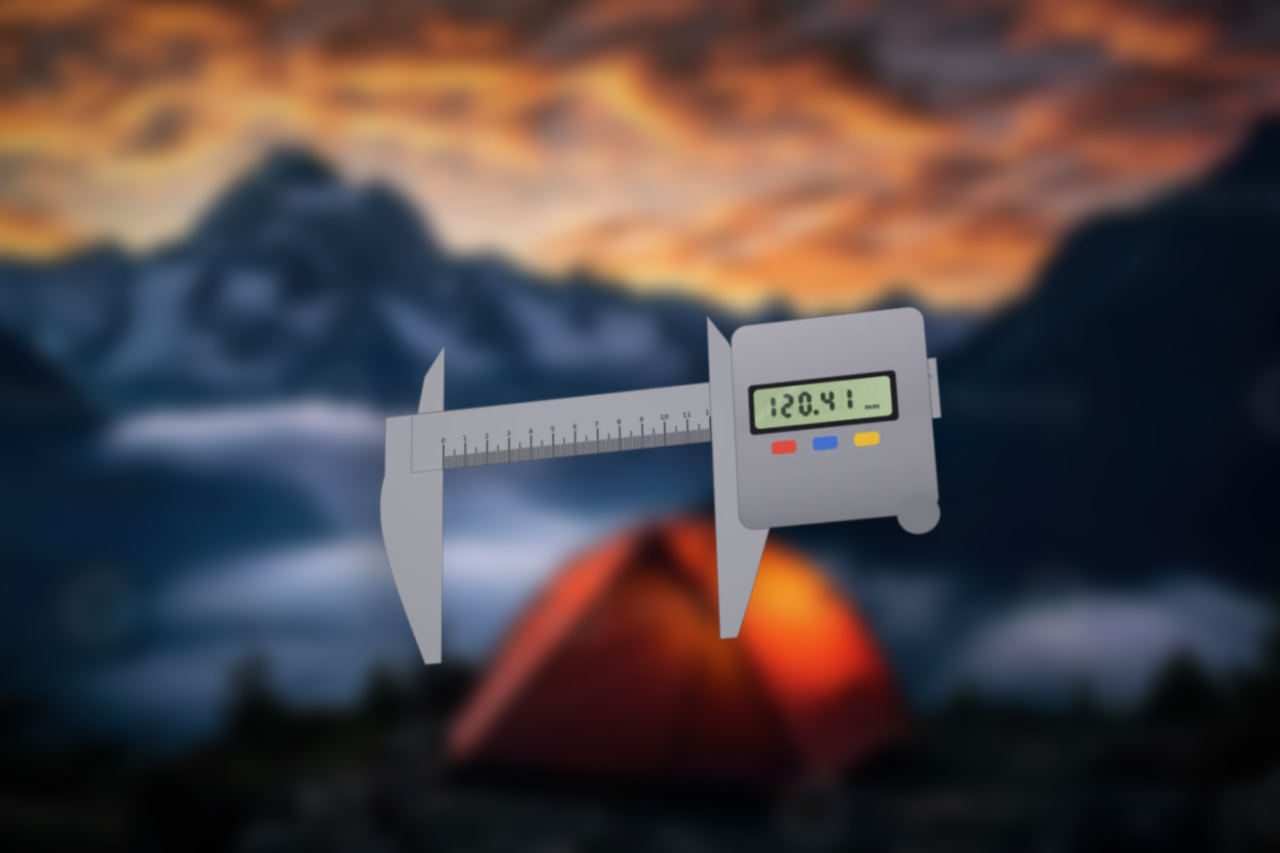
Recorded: 120.41,mm
